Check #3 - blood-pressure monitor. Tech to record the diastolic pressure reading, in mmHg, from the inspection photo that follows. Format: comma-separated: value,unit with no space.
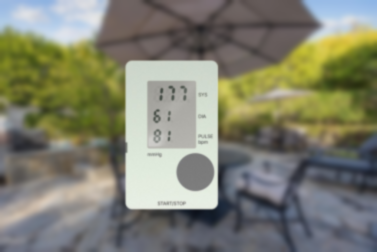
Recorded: 61,mmHg
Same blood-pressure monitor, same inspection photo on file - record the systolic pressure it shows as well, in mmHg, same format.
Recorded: 177,mmHg
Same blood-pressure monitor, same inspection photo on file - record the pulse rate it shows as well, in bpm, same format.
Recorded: 81,bpm
